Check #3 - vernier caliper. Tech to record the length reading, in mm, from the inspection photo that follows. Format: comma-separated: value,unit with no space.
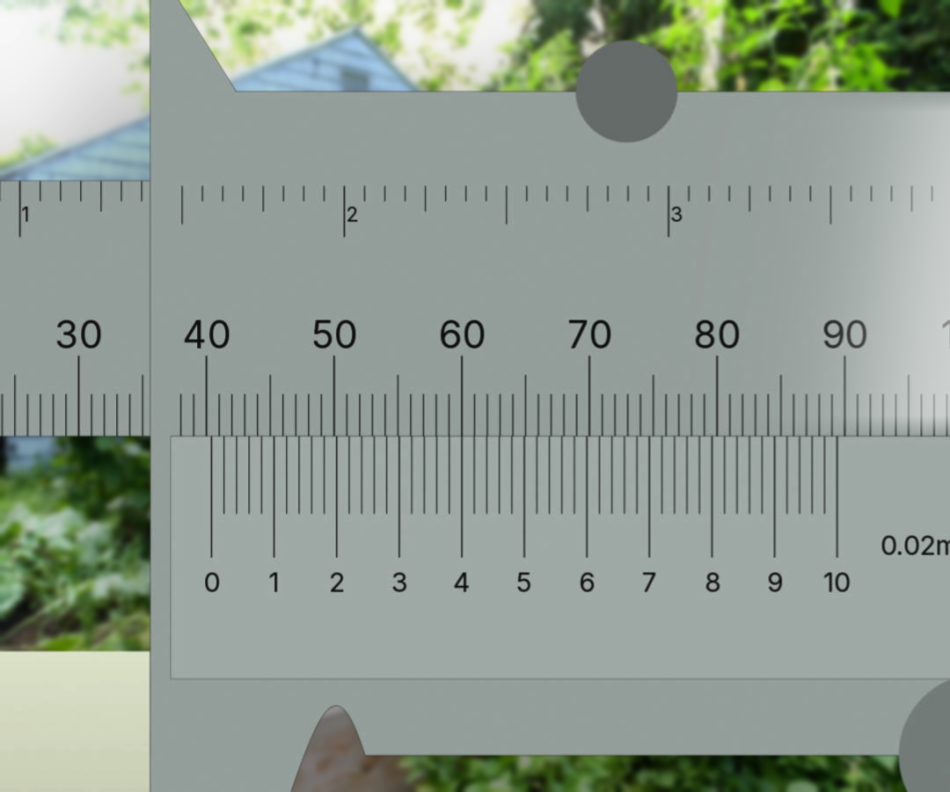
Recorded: 40.4,mm
